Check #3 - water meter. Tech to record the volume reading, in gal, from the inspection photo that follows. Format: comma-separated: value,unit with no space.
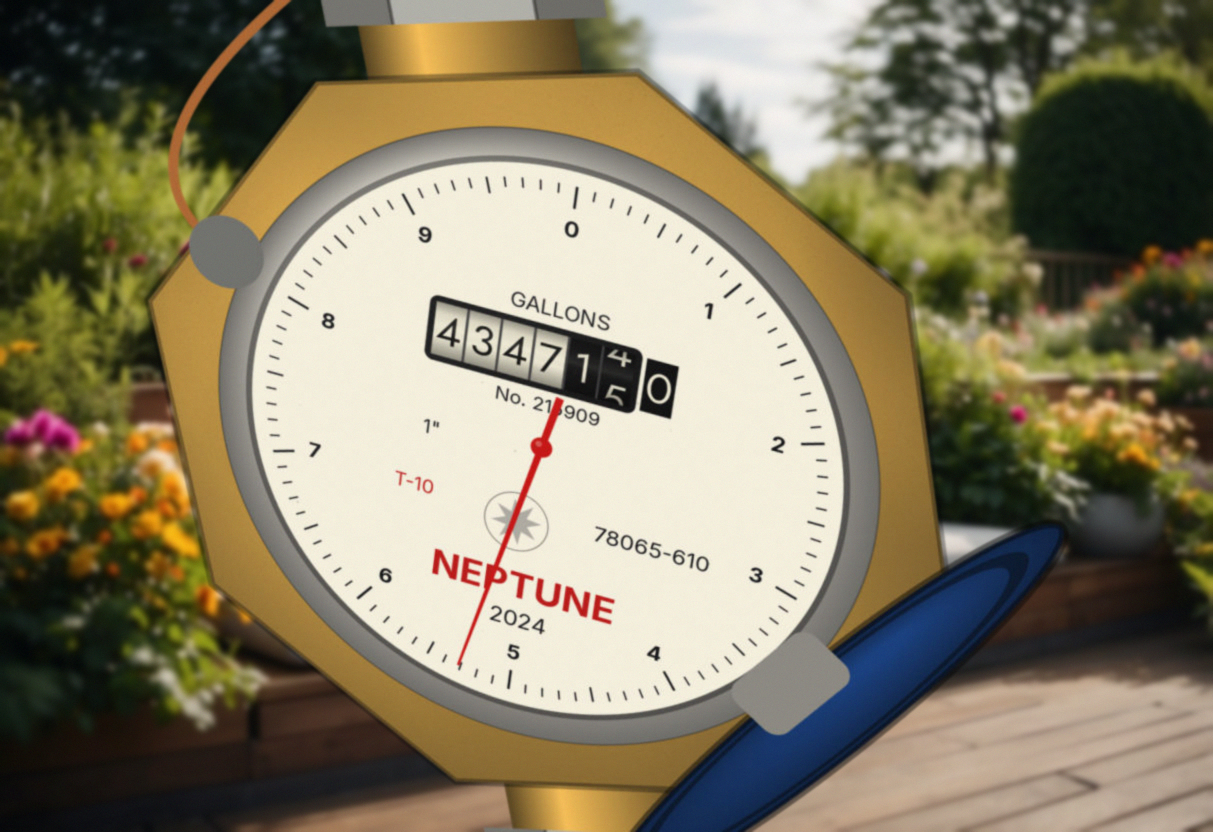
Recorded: 4347145.3,gal
